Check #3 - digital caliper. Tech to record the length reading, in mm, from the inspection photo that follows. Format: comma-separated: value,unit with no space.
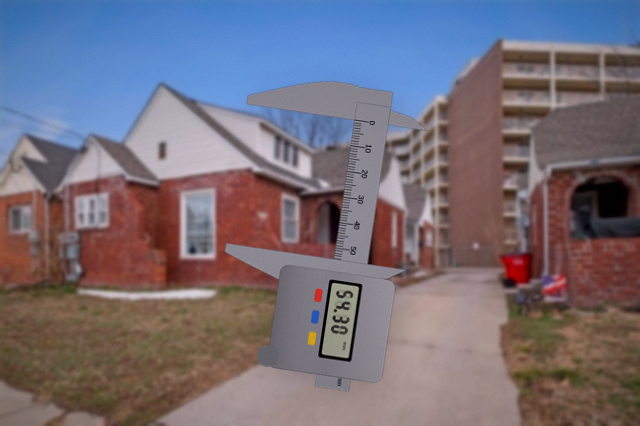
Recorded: 54.30,mm
